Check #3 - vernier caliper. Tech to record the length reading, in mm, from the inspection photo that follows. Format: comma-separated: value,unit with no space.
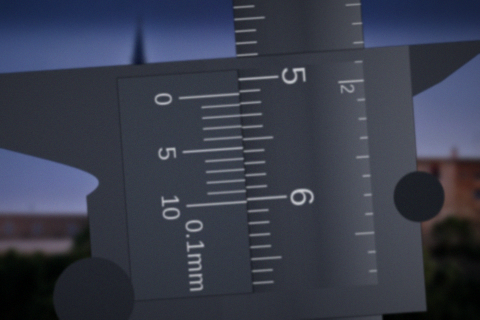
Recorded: 51.2,mm
